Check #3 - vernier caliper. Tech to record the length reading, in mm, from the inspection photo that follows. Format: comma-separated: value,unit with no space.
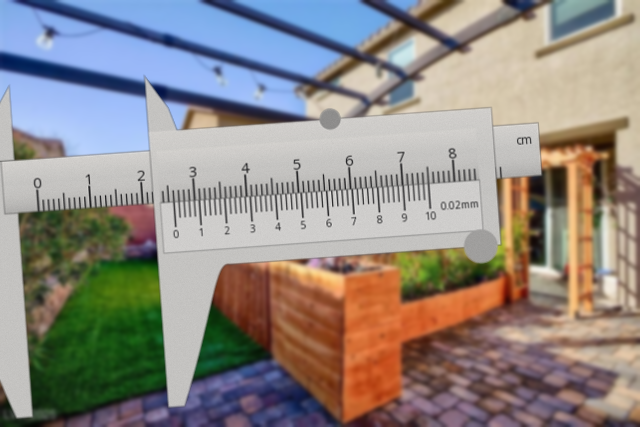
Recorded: 26.0,mm
